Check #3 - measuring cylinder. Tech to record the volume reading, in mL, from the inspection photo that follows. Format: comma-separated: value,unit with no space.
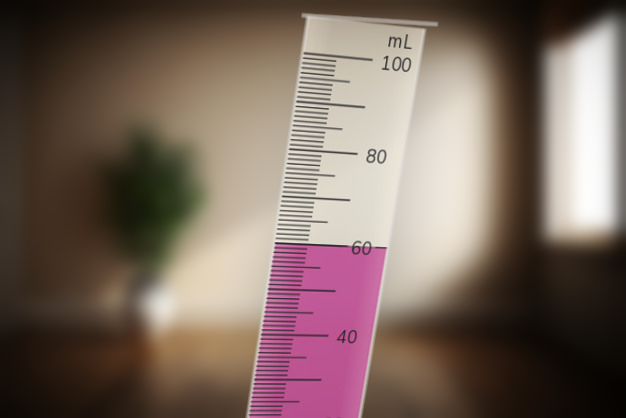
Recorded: 60,mL
